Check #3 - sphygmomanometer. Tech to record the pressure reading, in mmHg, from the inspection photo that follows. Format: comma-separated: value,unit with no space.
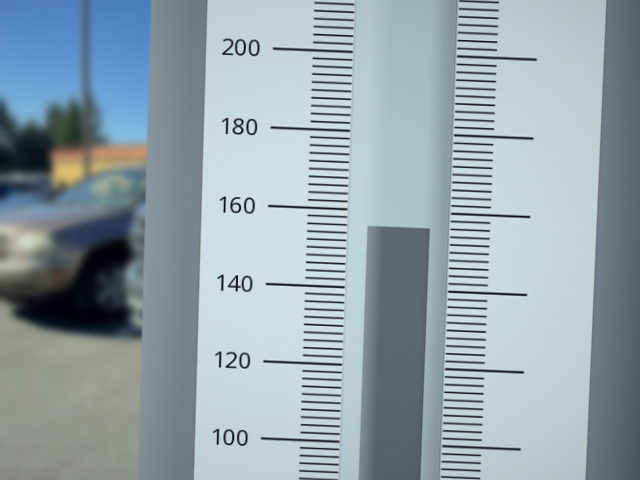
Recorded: 156,mmHg
